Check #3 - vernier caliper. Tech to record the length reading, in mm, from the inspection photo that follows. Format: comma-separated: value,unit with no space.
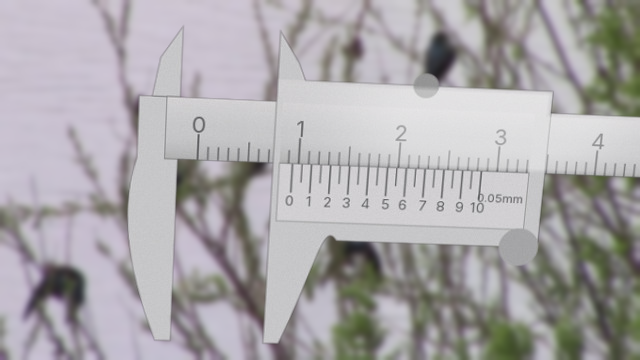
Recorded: 9.4,mm
